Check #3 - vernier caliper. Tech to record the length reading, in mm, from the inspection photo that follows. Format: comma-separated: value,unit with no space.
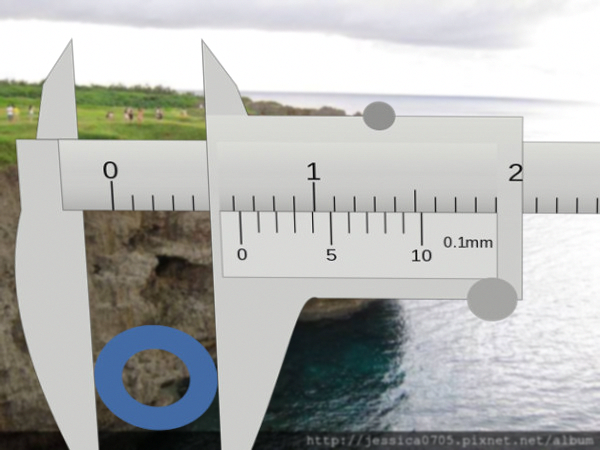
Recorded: 6.3,mm
